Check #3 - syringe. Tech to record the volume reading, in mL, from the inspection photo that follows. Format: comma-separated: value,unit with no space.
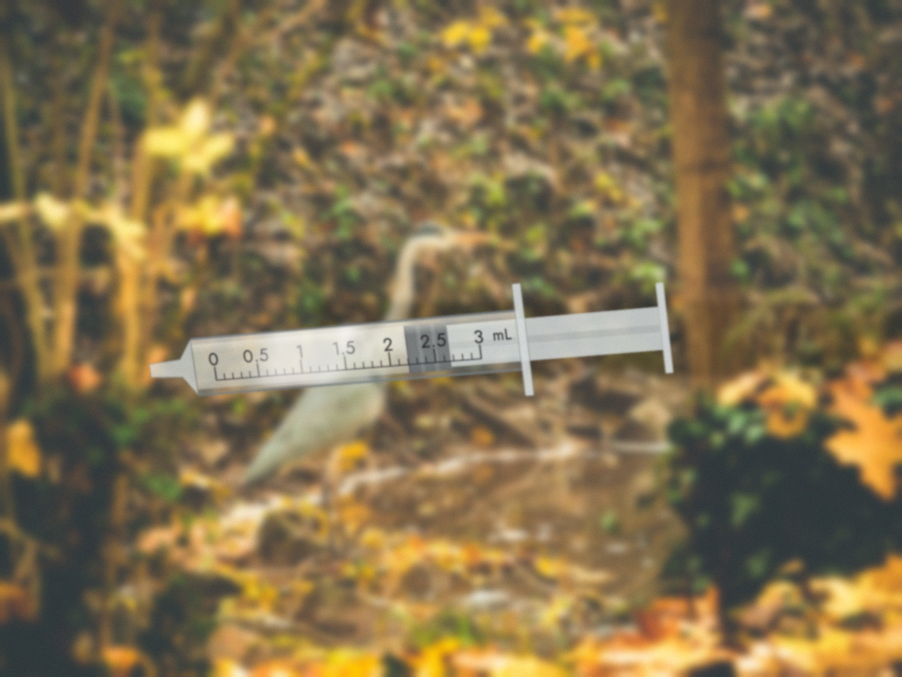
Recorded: 2.2,mL
